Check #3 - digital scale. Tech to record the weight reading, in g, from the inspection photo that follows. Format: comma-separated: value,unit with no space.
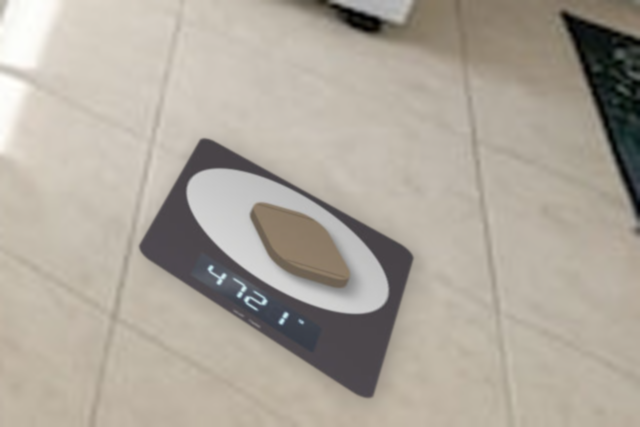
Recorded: 4721,g
